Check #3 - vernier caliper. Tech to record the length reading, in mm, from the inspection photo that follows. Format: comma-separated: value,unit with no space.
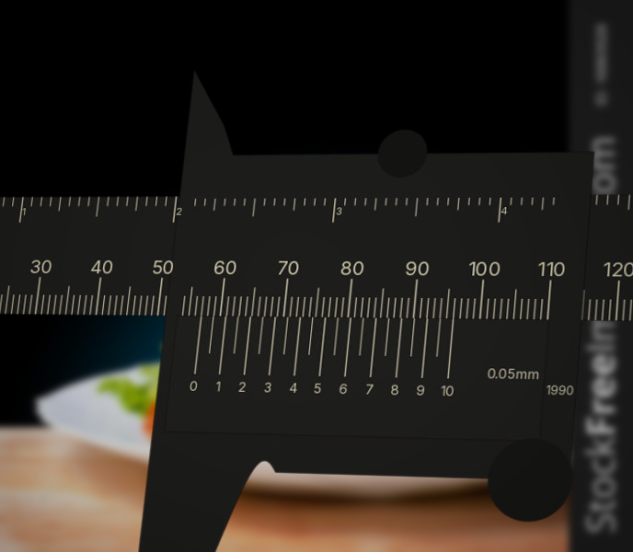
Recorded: 57.0,mm
